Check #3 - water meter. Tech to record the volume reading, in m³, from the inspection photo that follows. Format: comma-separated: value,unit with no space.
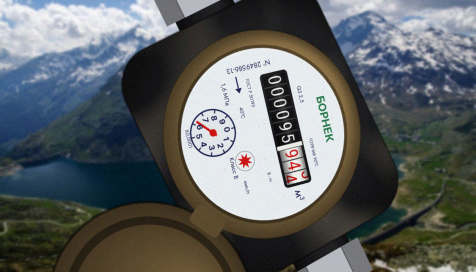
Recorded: 95.9436,m³
